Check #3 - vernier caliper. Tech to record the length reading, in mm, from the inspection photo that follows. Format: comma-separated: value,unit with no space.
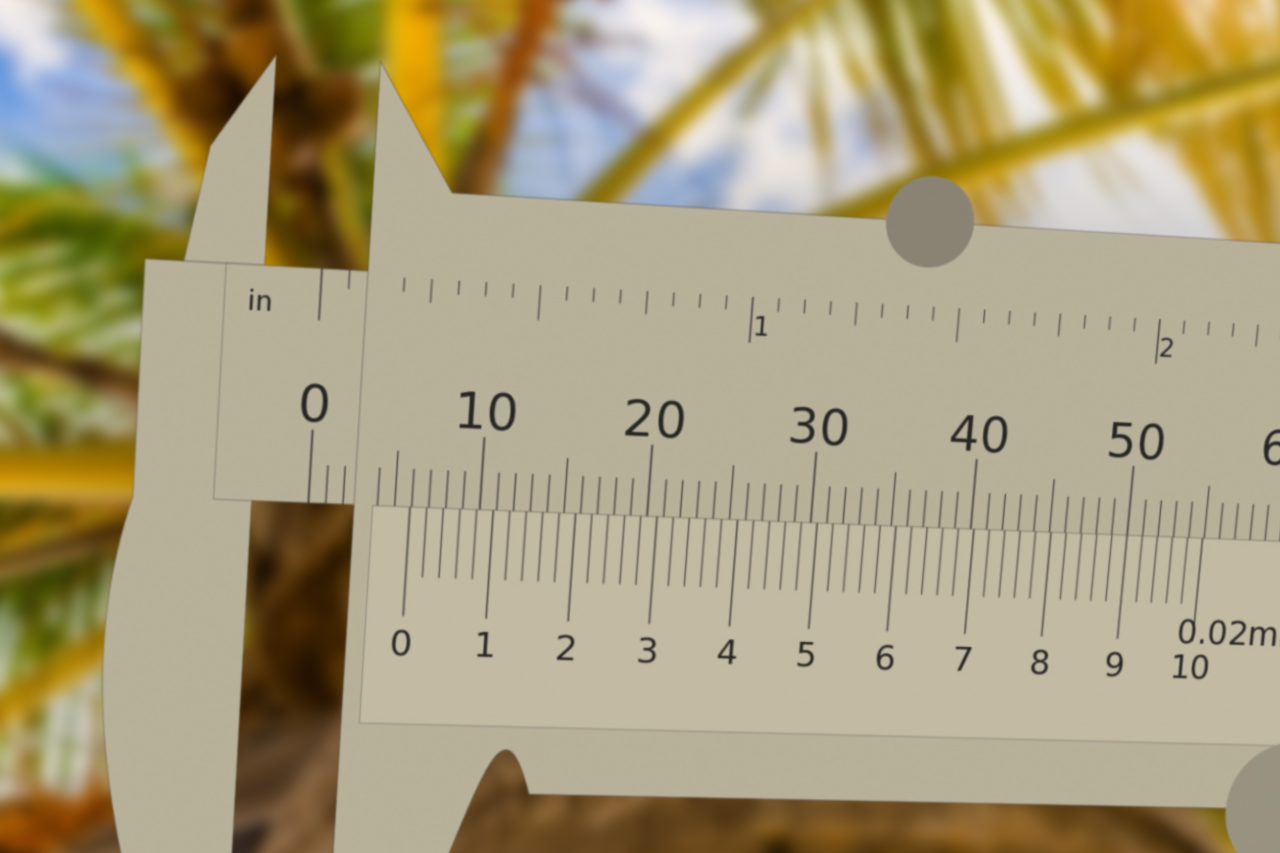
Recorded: 5.9,mm
